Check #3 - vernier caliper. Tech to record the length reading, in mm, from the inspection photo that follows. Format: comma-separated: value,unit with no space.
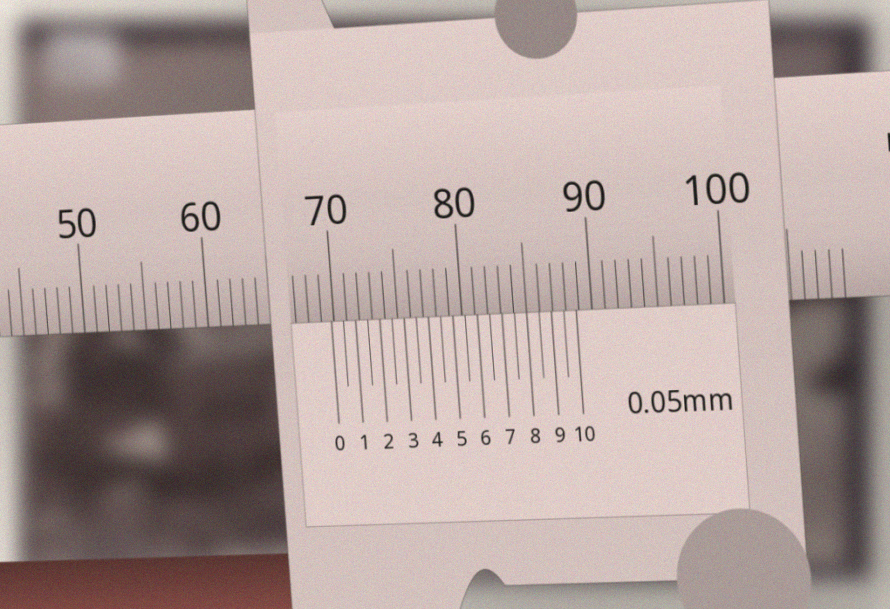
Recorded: 69.8,mm
